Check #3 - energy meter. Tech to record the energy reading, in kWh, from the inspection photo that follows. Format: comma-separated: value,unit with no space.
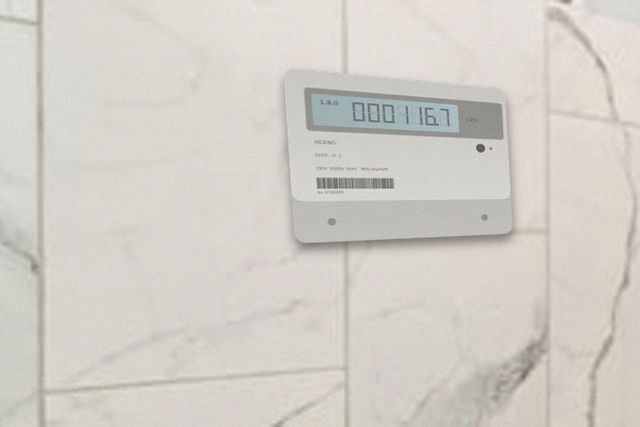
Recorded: 116.7,kWh
